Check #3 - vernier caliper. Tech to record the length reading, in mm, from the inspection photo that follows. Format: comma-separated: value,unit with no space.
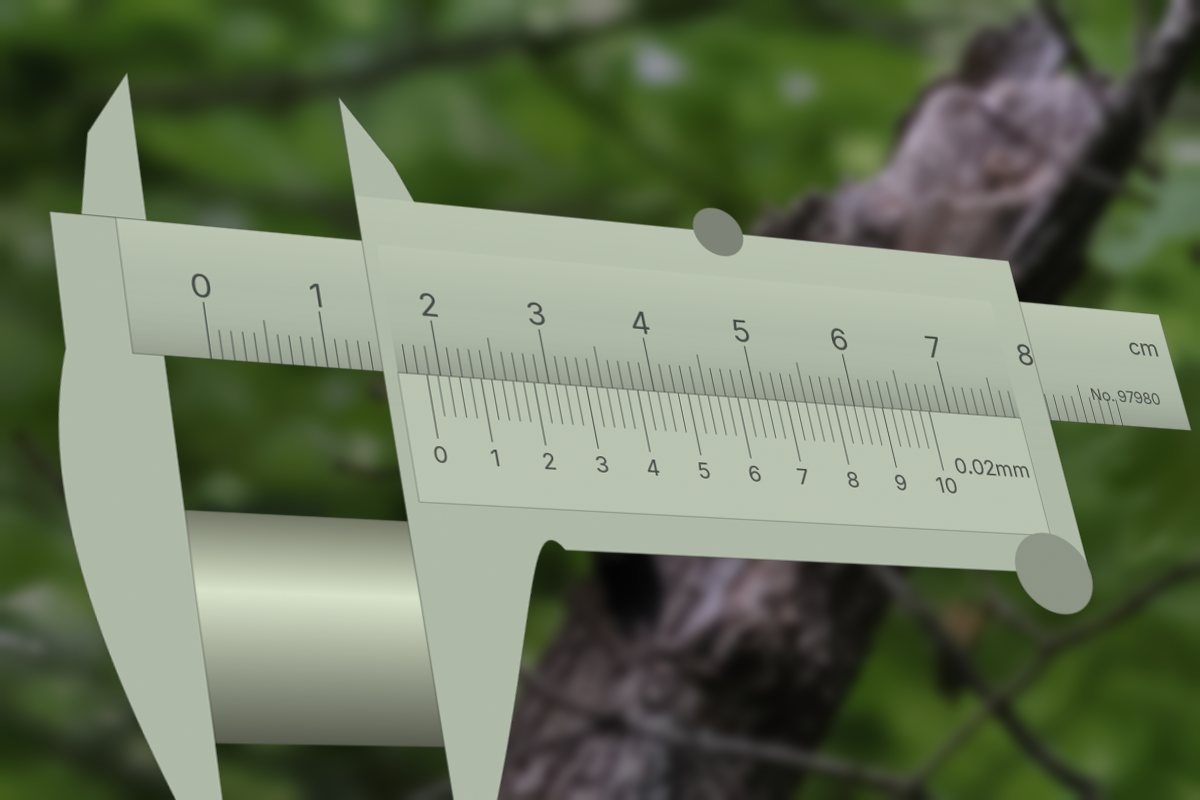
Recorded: 18.8,mm
